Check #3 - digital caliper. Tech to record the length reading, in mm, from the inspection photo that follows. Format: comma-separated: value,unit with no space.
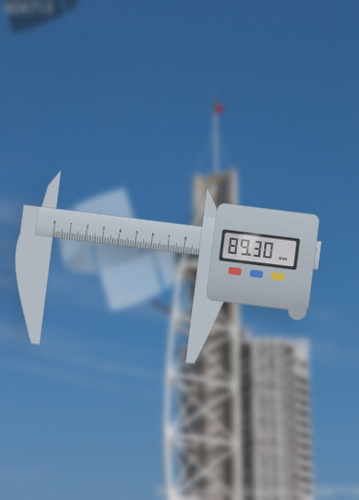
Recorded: 89.30,mm
